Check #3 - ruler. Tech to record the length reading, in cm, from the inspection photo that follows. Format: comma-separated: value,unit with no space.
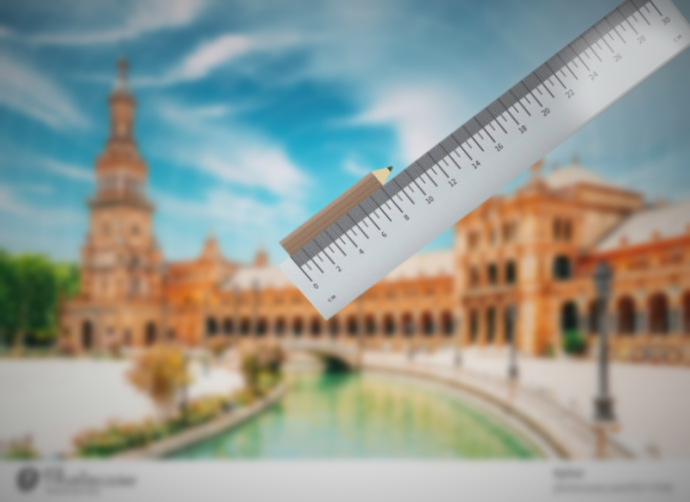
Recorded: 9.5,cm
